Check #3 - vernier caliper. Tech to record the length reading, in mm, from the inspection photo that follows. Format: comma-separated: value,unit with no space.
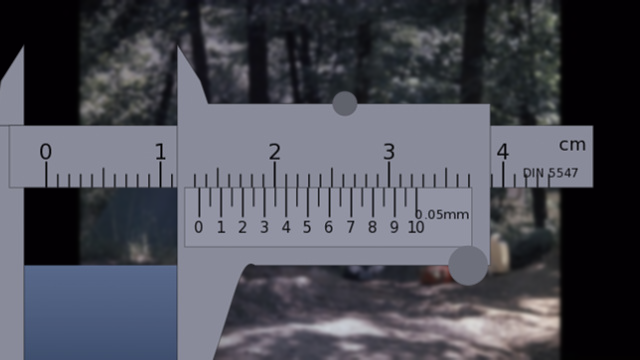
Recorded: 13.4,mm
